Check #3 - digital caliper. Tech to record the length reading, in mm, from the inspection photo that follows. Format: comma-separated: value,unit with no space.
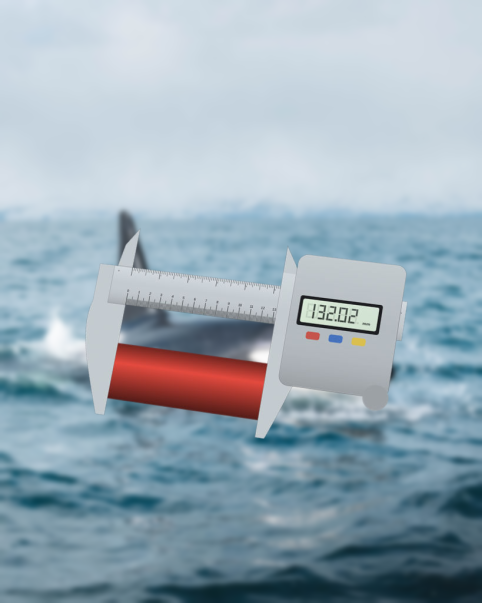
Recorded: 132.02,mm
